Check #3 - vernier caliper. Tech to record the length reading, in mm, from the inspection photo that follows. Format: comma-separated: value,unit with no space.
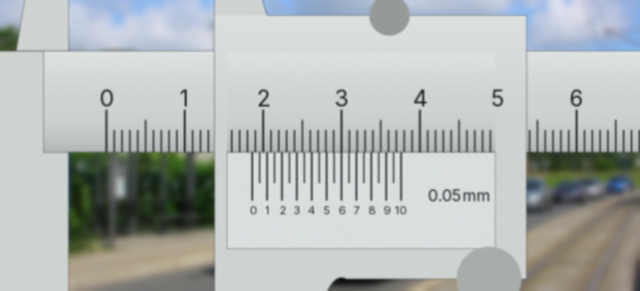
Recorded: 18.6,mm
